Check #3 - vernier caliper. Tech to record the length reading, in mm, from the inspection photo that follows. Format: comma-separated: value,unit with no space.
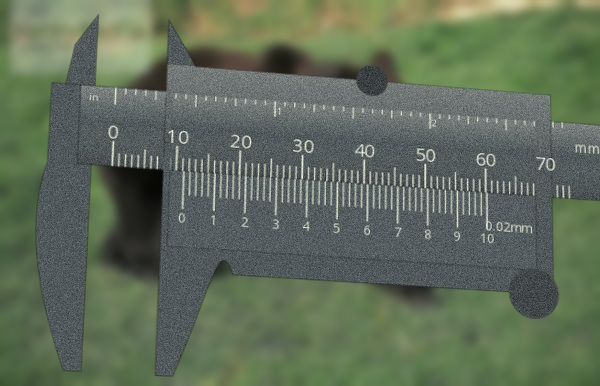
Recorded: 11.2,mm
